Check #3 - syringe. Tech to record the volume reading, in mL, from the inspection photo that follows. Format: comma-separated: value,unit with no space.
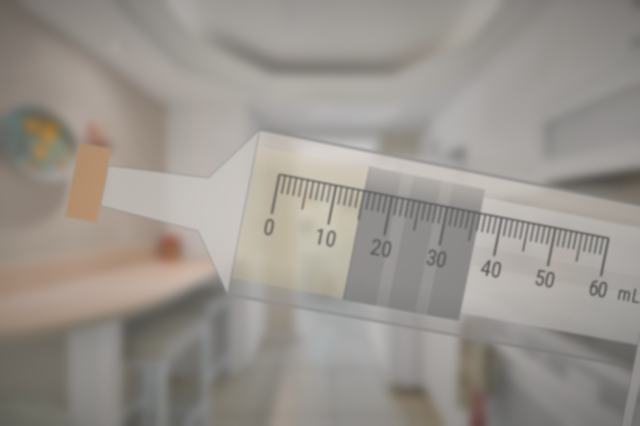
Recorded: 15,mL
